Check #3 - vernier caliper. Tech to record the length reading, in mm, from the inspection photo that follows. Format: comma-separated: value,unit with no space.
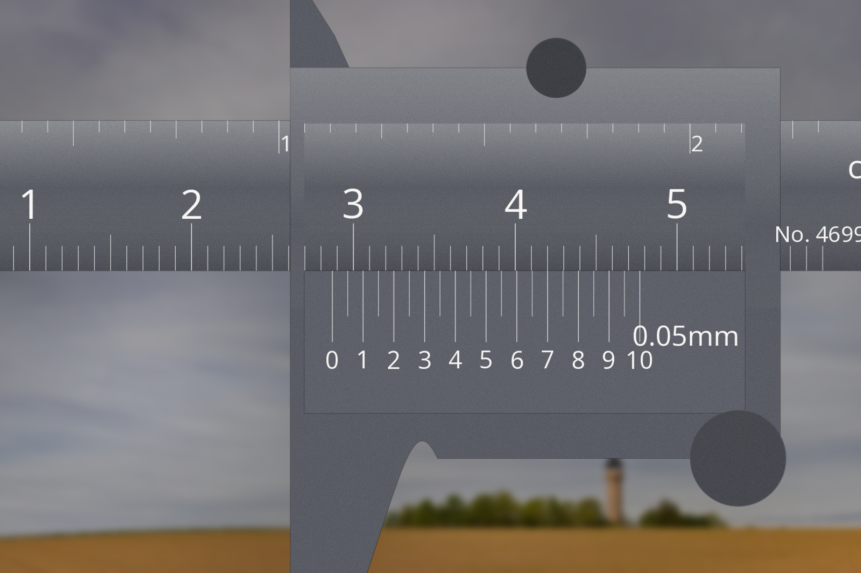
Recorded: 28.7,mm
